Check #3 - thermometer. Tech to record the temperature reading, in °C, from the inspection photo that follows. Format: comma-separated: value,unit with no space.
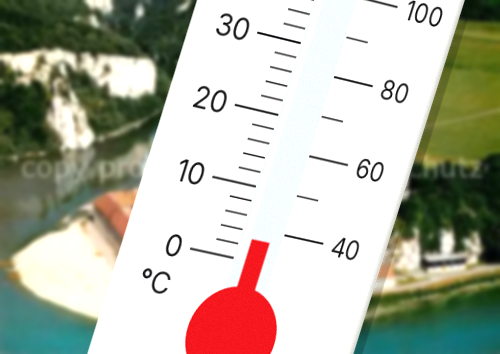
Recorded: 3,°C
